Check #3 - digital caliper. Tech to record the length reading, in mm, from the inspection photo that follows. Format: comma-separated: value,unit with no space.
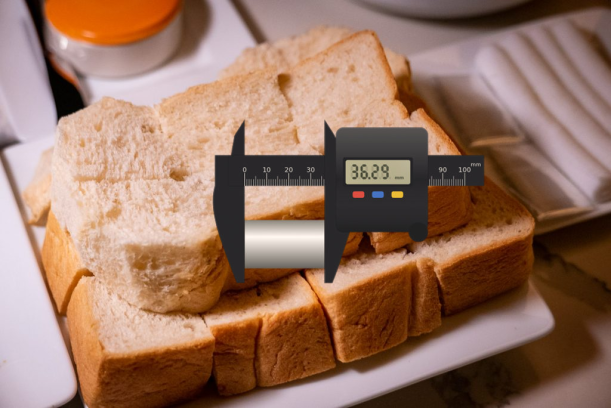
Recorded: 36.29,mm
